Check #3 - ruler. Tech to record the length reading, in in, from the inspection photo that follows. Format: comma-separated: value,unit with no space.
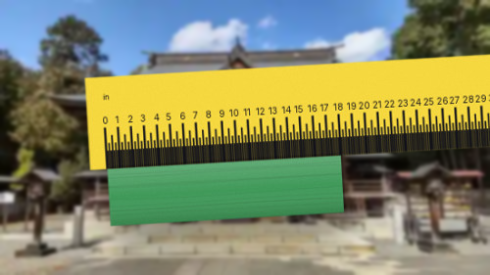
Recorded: 18,in
